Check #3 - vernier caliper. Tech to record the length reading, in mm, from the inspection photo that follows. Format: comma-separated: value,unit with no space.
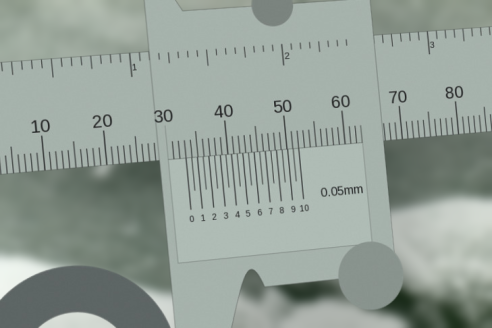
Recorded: 33.0,mm
